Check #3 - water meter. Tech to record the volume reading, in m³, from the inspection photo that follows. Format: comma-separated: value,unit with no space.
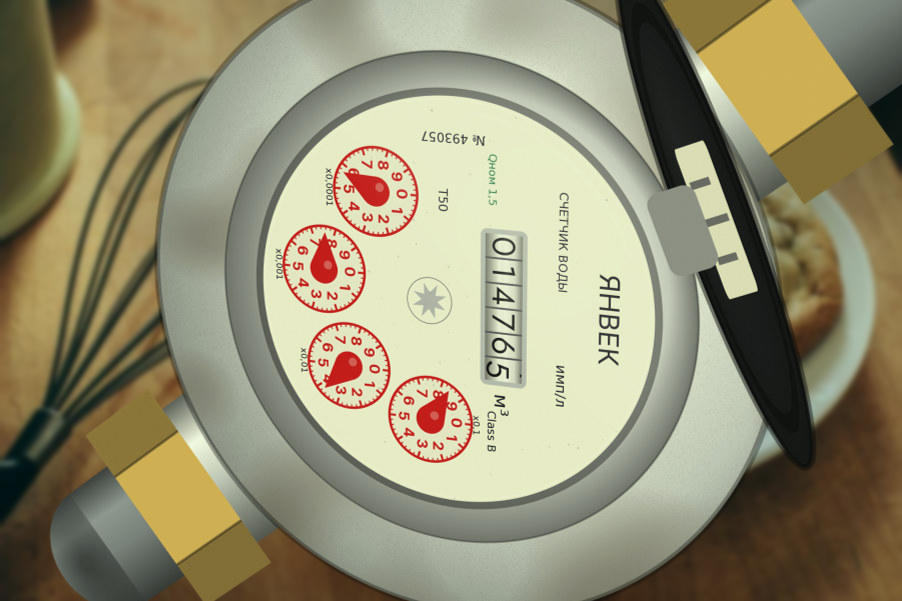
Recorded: 14764.8375,m³
